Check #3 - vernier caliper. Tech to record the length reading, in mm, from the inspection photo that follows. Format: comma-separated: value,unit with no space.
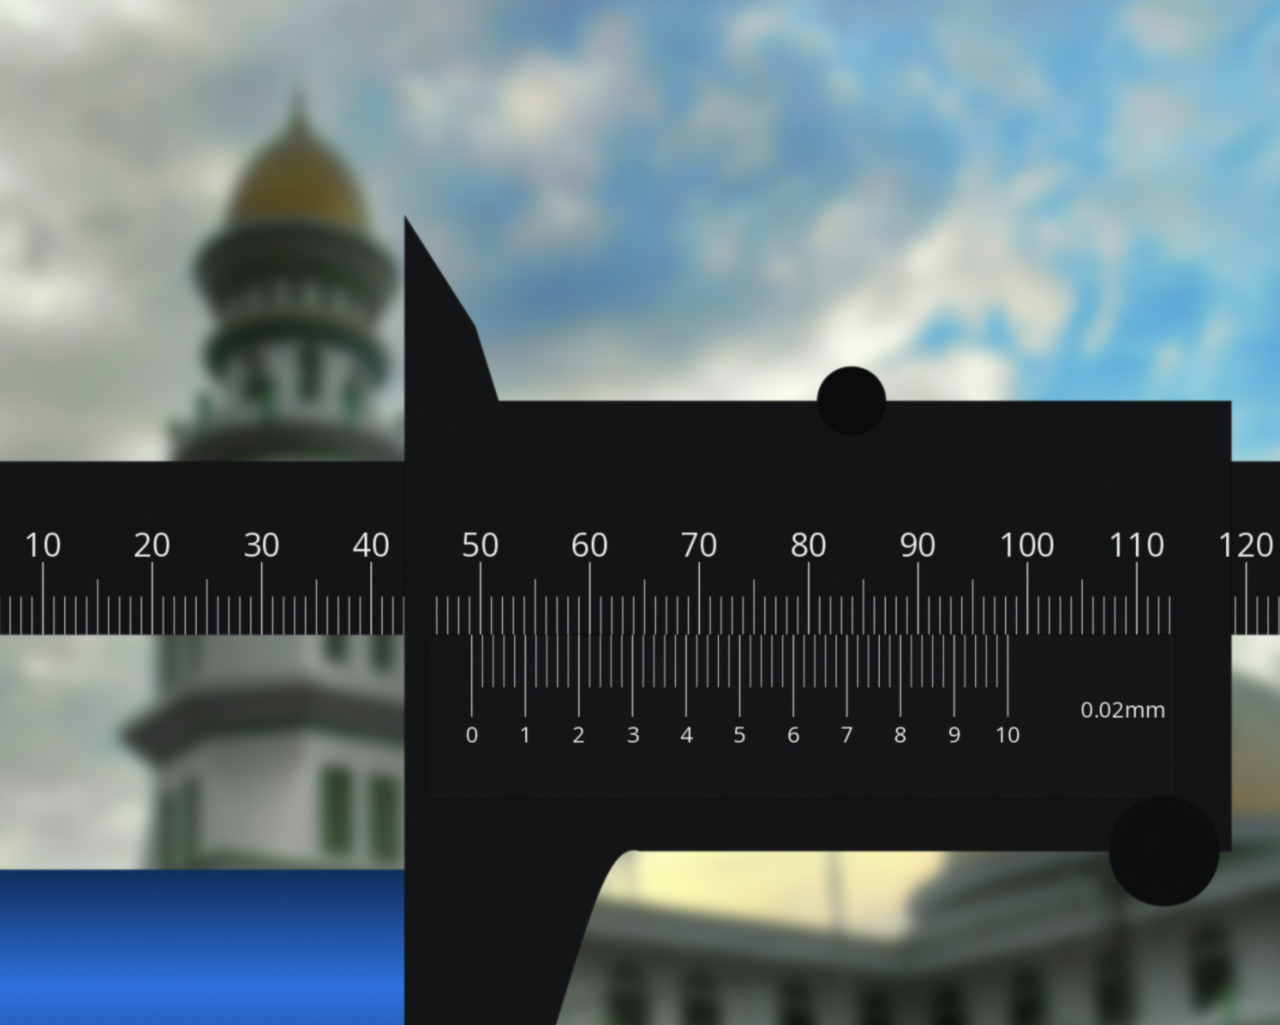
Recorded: 49.2,mm
